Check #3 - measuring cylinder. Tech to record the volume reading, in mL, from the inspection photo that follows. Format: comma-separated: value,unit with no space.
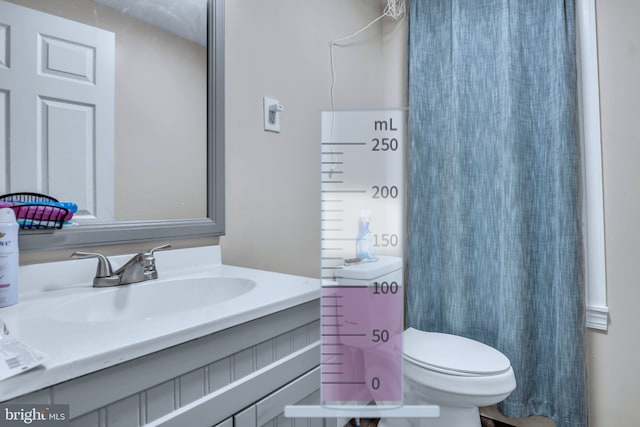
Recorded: 100,mL
